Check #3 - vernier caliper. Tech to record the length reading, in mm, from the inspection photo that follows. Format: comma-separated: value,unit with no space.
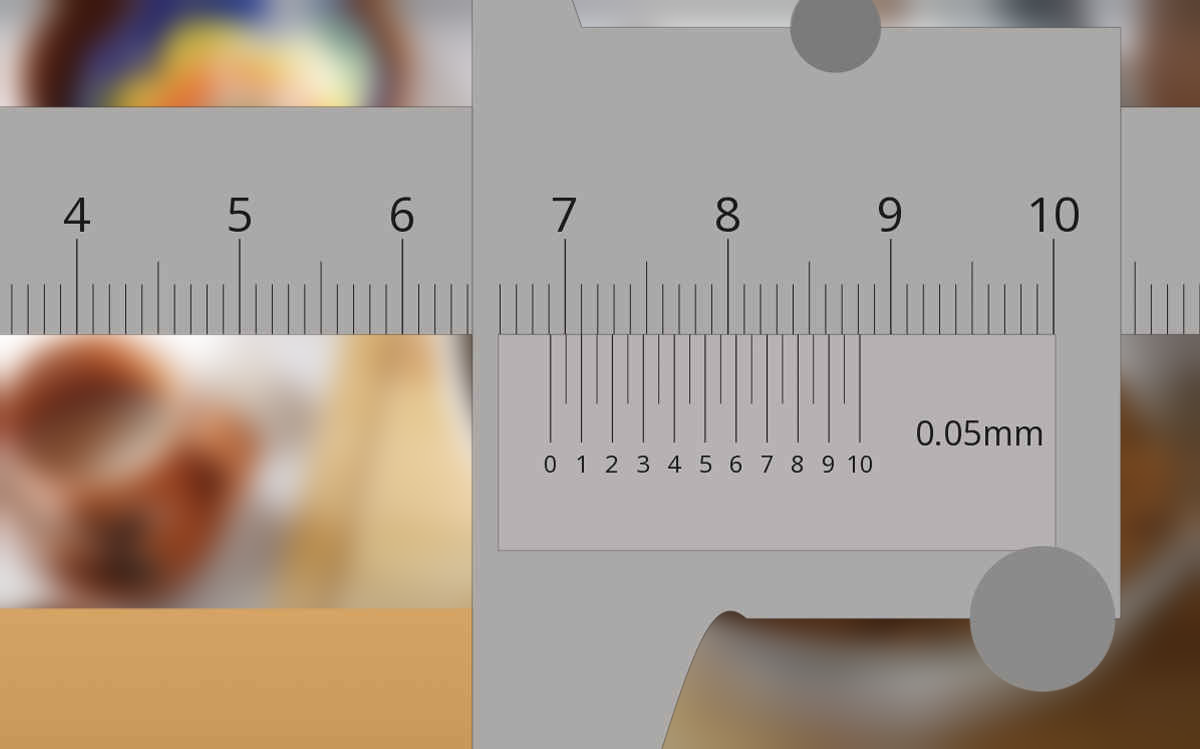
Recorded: 69.1,mm
